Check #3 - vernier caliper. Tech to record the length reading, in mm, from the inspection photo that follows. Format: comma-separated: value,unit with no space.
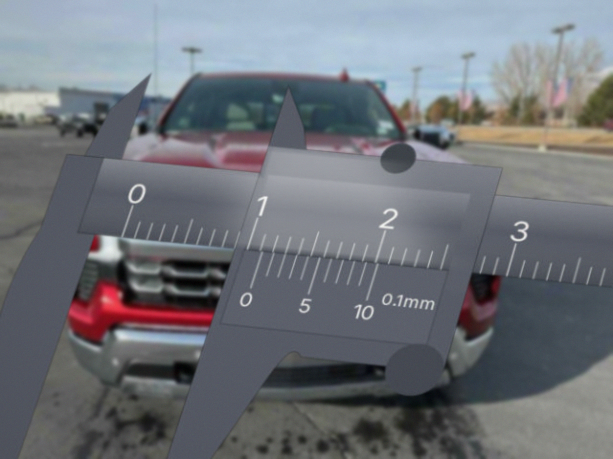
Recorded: 11.2,mm
